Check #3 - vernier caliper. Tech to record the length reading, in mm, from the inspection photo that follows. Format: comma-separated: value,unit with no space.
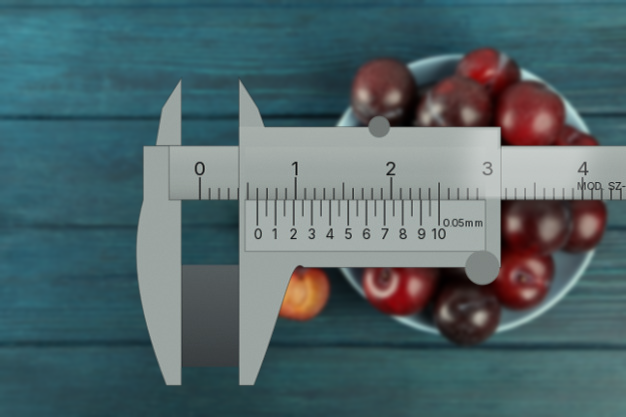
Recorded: 6.0,mm
